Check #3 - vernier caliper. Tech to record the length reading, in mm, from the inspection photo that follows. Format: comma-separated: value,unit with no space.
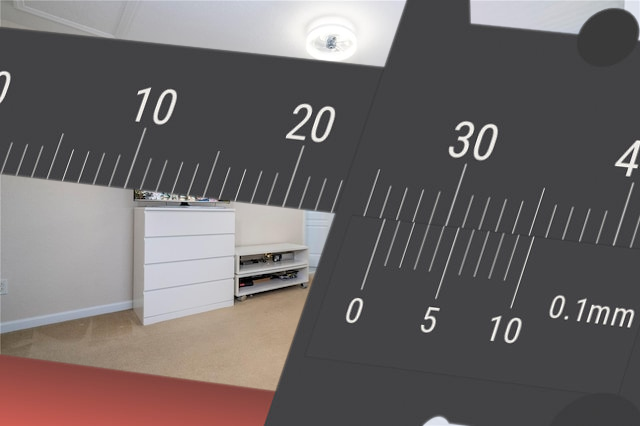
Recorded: 26.3,mm
